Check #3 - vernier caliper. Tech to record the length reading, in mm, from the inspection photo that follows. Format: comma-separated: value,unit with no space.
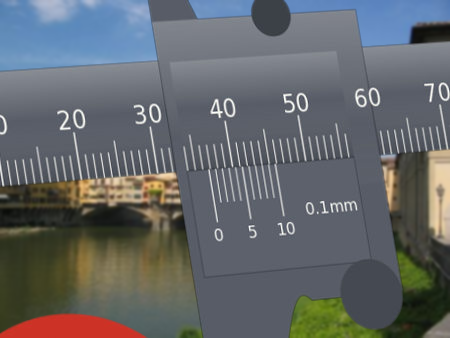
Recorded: 36.8,mm
